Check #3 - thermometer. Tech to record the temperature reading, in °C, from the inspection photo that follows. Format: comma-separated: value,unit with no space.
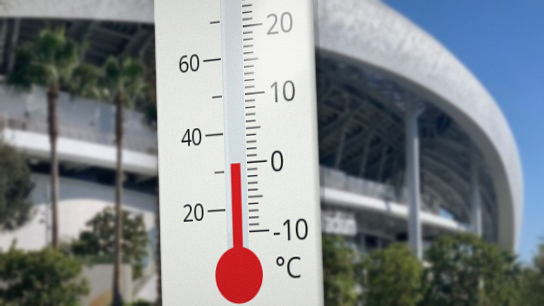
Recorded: 0,°C
